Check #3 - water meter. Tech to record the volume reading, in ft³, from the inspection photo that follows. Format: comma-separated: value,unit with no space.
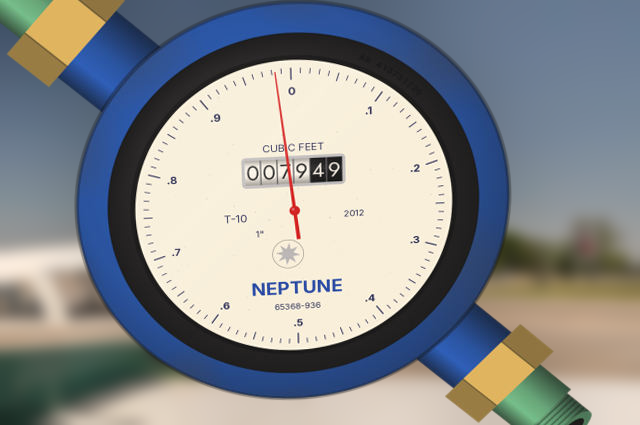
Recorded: 7948.98,ft³
